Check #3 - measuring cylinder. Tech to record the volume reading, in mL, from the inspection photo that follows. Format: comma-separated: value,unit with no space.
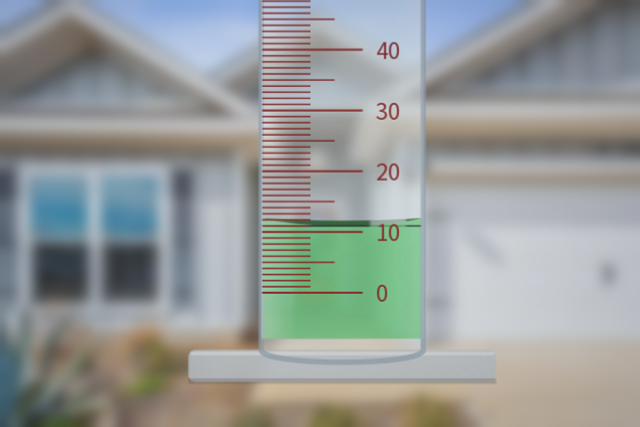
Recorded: 11,mL
